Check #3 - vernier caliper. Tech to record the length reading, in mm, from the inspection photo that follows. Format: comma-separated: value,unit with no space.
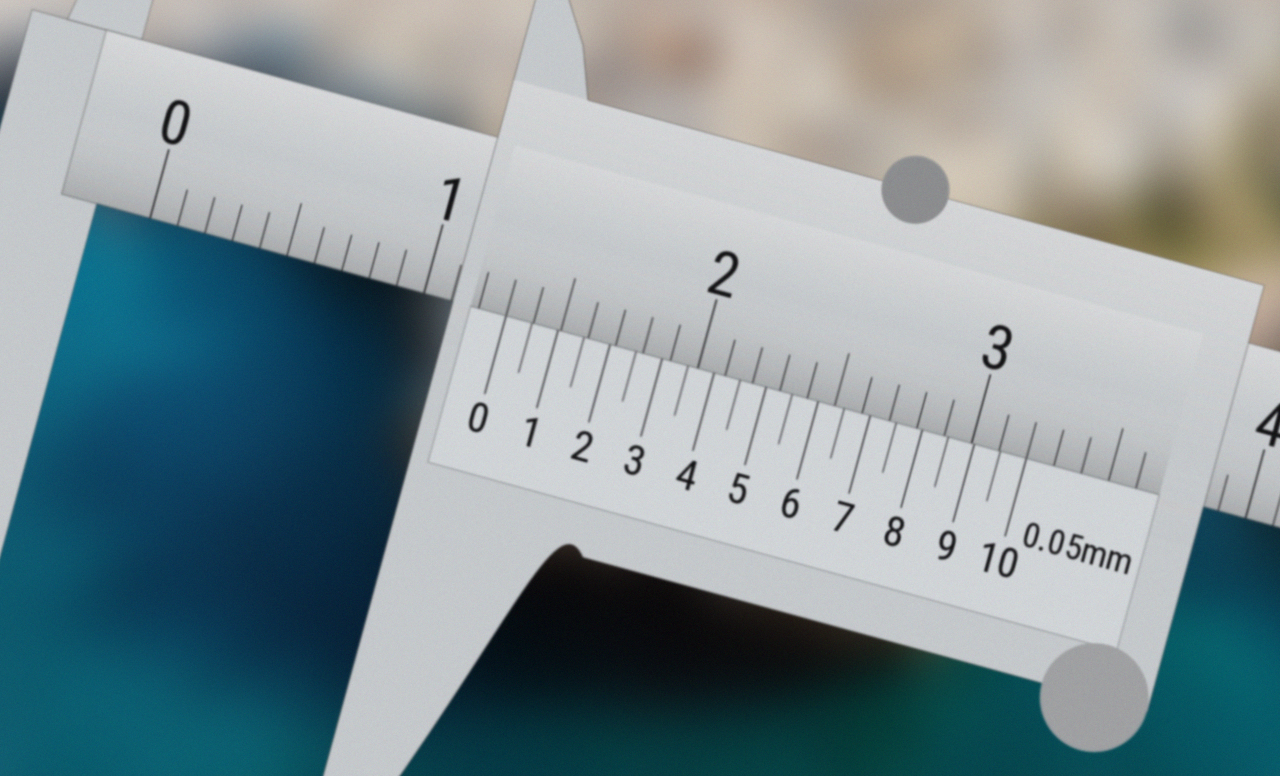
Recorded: 13.0,mm
